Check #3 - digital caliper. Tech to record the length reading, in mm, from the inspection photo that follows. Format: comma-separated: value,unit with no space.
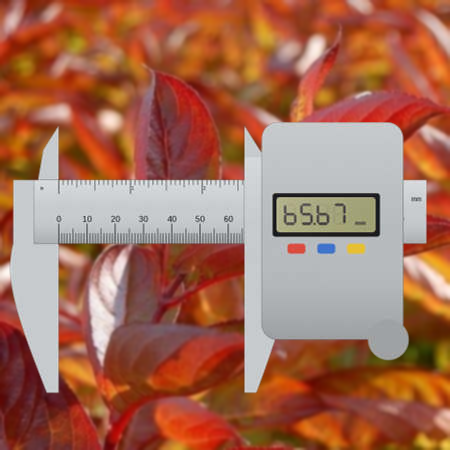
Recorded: 65.67,mm
